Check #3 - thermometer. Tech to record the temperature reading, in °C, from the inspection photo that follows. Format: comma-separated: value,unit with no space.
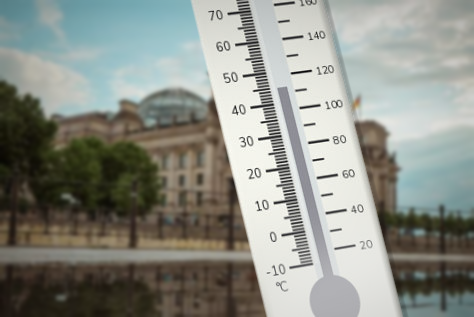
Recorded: 45,°C
